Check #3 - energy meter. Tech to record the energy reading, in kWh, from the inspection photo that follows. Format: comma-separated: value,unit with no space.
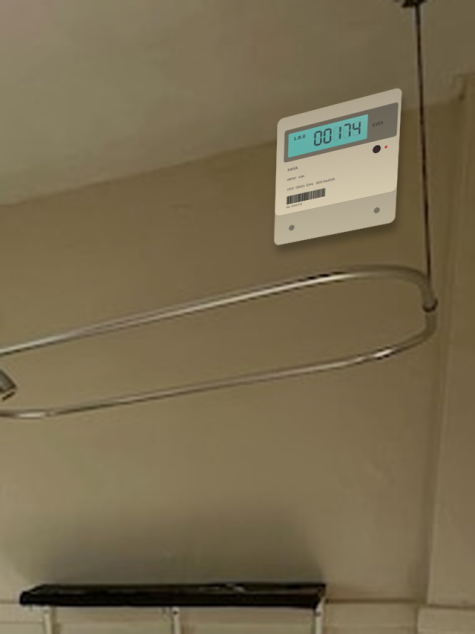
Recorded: 174,kWh
